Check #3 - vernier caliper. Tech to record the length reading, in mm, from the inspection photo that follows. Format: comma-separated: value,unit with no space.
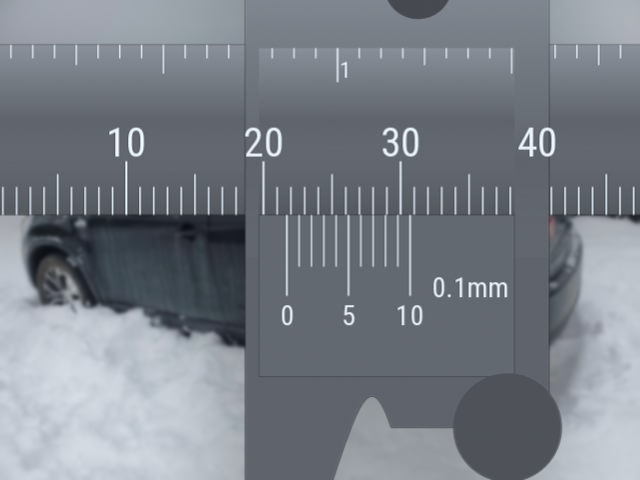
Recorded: 21.7,mm
